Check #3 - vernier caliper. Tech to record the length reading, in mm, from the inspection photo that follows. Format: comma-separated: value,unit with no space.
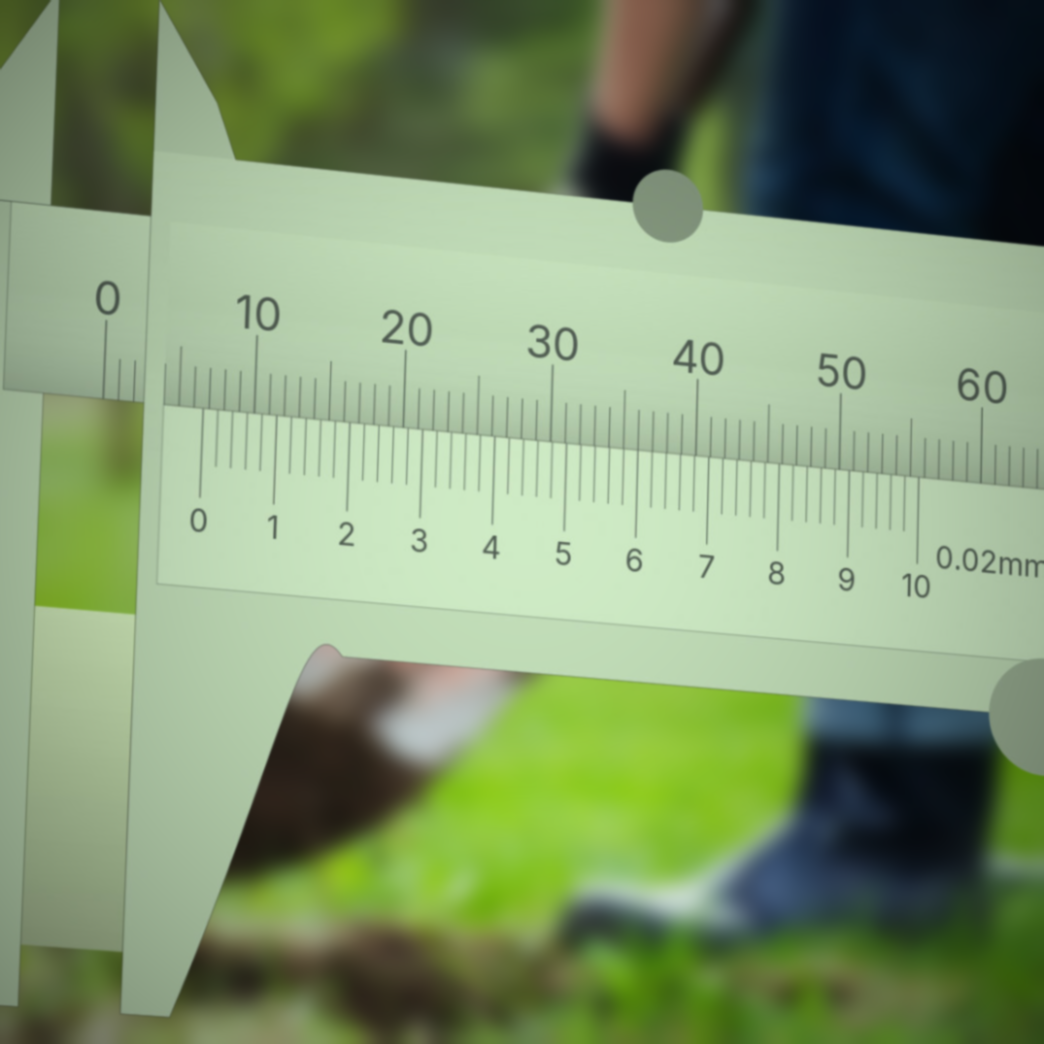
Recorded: 6.6,mm
